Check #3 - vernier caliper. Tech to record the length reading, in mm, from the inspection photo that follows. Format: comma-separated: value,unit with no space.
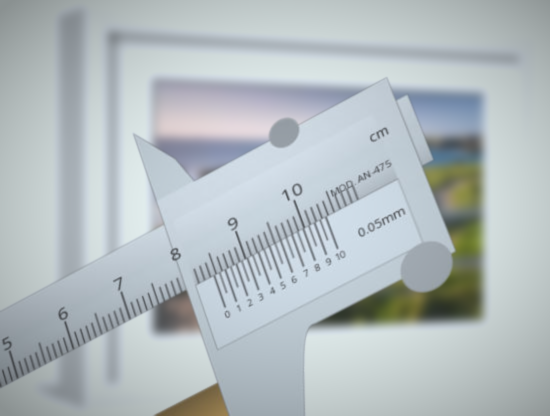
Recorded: 84.6,mm
